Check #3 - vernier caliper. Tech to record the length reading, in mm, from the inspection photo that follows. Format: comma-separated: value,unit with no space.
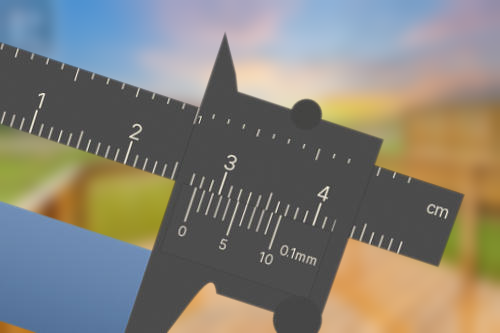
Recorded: 27.6,mm
